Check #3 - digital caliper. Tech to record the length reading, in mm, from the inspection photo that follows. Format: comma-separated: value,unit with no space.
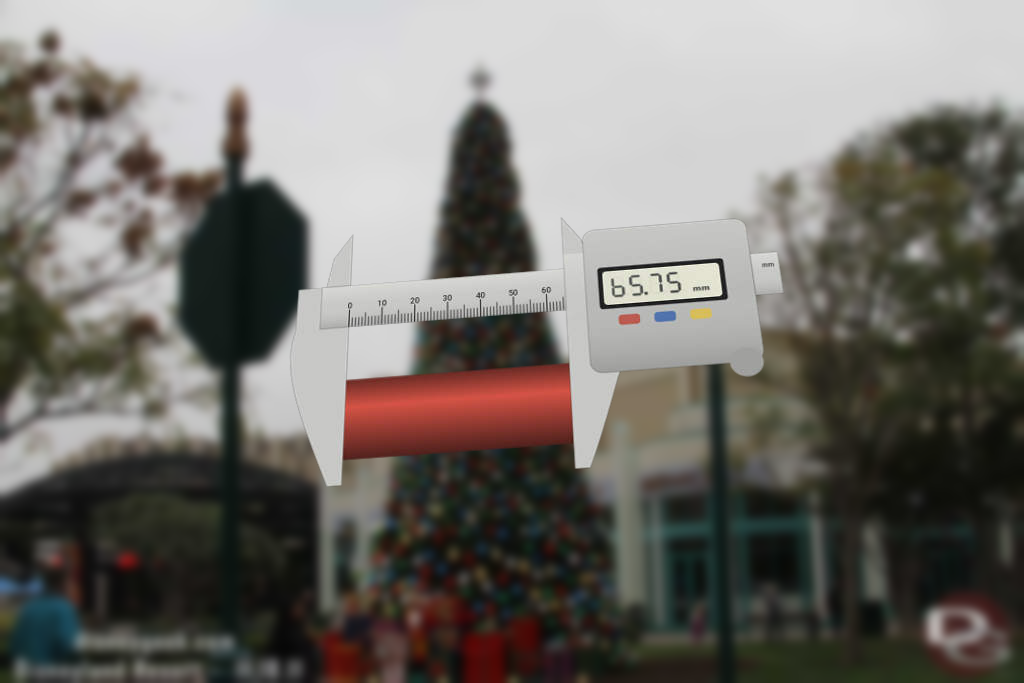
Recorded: 65.75,mm
